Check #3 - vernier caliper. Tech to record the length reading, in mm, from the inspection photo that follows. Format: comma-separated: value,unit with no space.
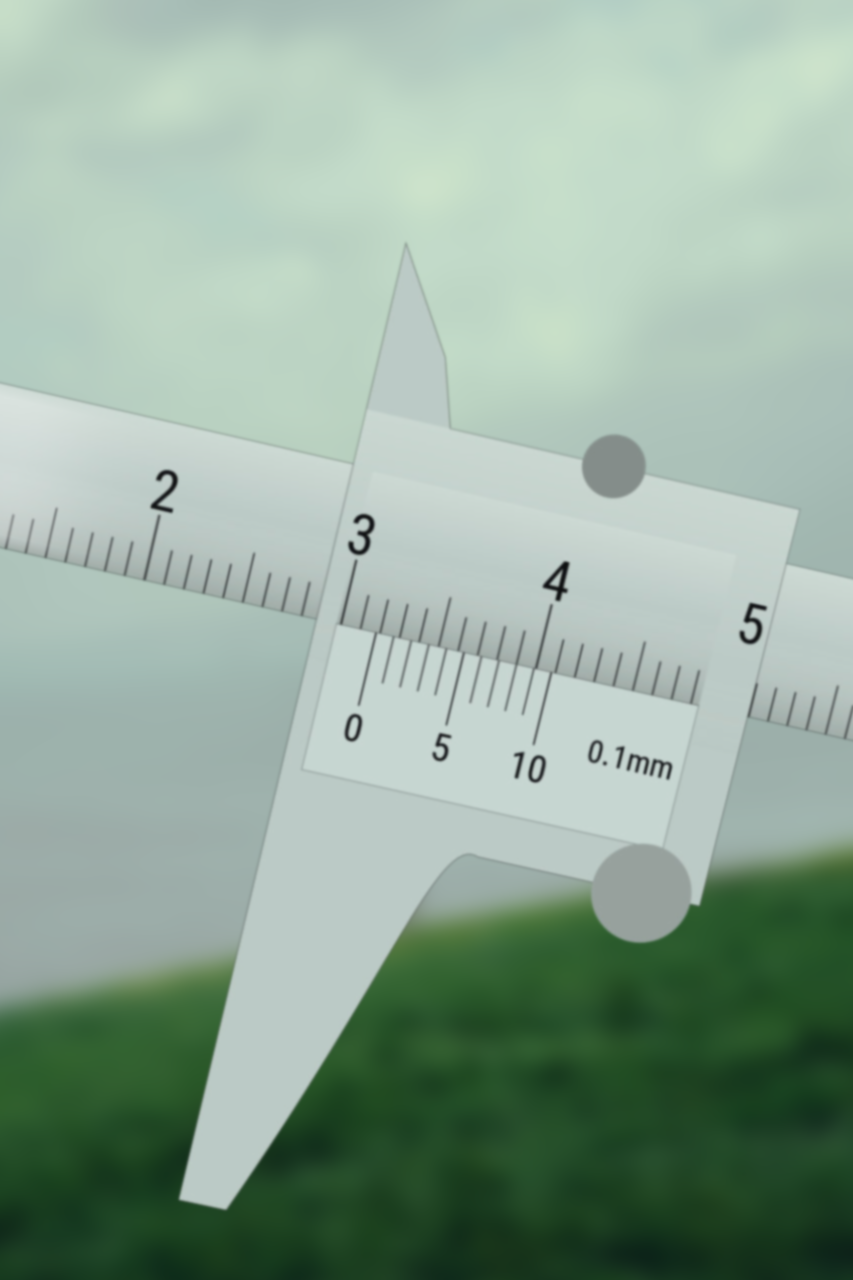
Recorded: 31.8,mm
